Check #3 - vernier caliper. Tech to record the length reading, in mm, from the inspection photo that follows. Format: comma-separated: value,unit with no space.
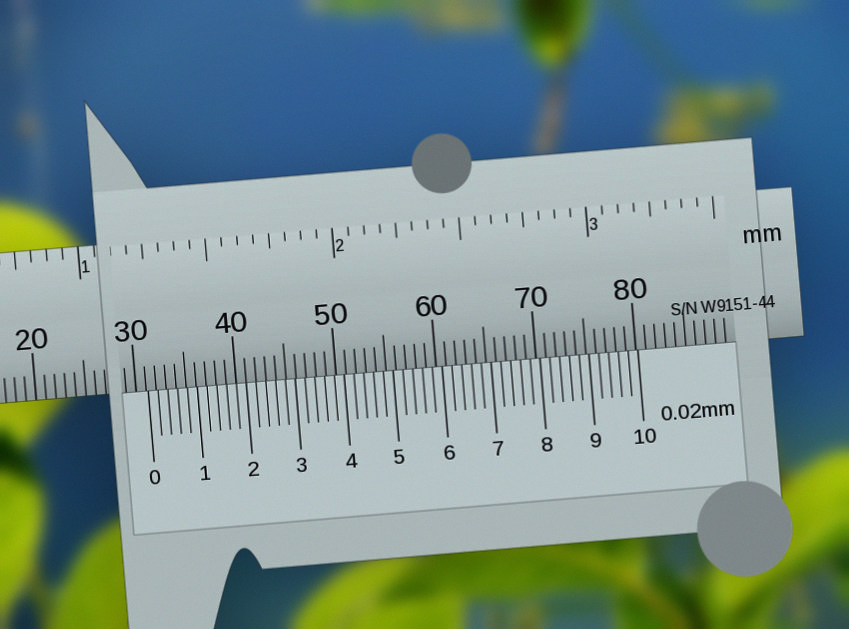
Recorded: 31.2,mm
